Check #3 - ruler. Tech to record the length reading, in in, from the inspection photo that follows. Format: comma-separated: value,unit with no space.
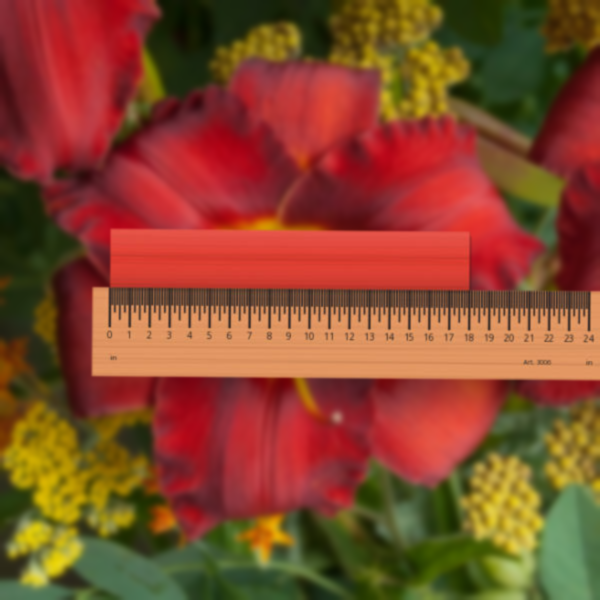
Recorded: 18,in
